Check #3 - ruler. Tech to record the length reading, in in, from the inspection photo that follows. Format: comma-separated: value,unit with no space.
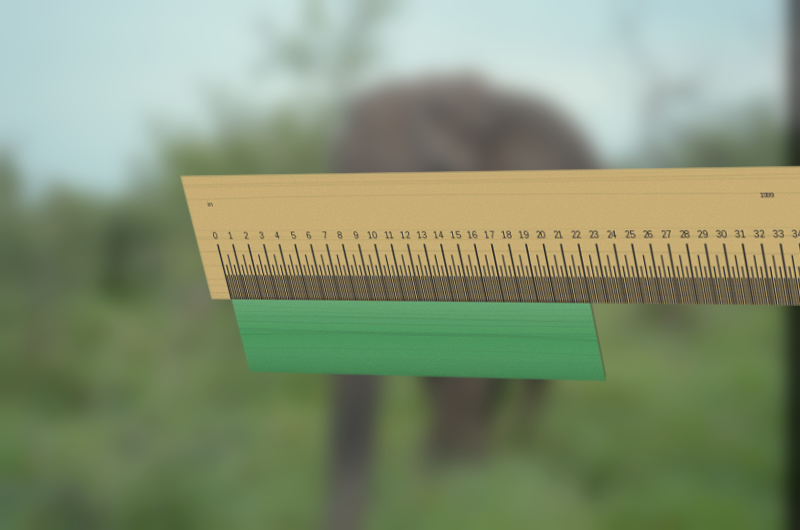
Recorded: 22,in
